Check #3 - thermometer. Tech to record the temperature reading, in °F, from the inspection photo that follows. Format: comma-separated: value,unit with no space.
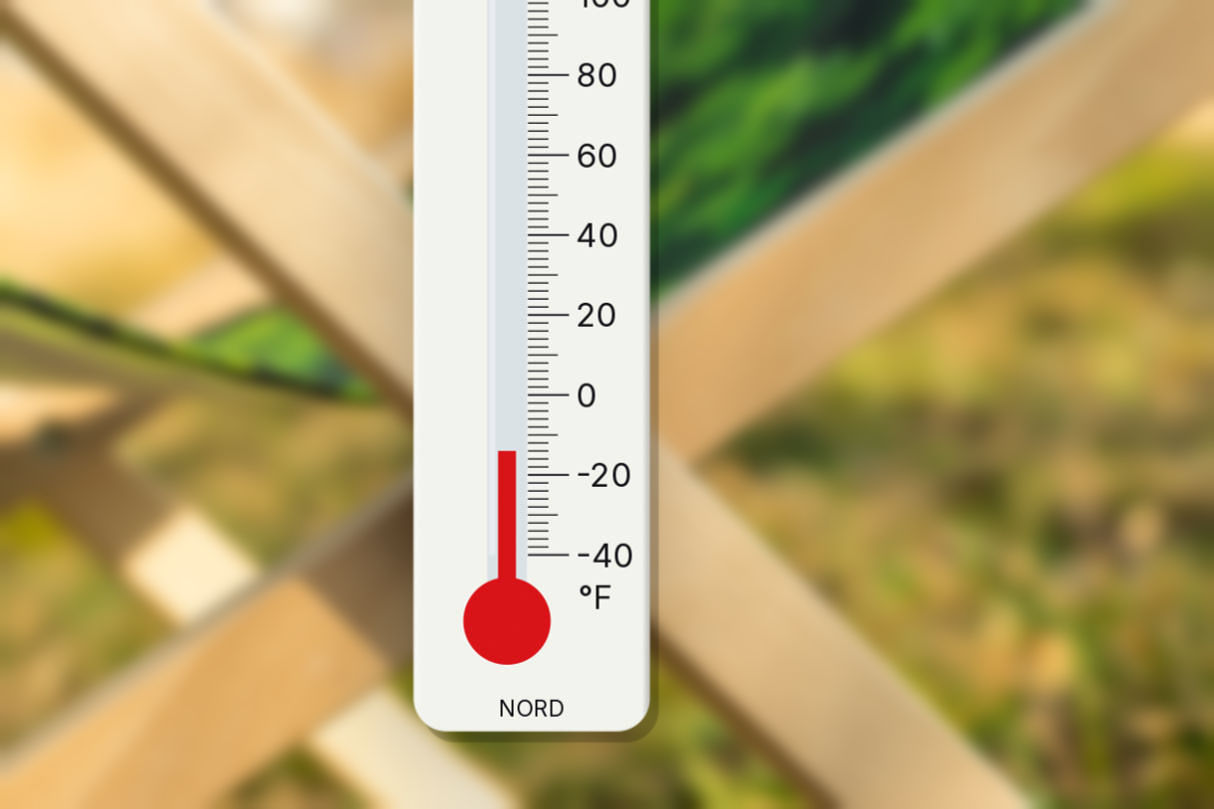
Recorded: -14,°F
